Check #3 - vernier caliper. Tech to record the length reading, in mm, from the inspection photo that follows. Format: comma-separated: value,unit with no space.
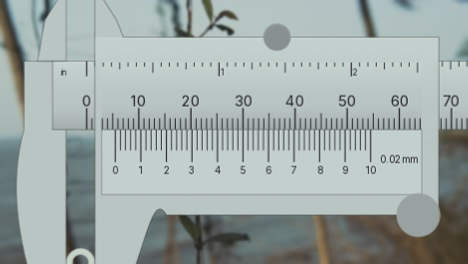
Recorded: 5.5,mm
